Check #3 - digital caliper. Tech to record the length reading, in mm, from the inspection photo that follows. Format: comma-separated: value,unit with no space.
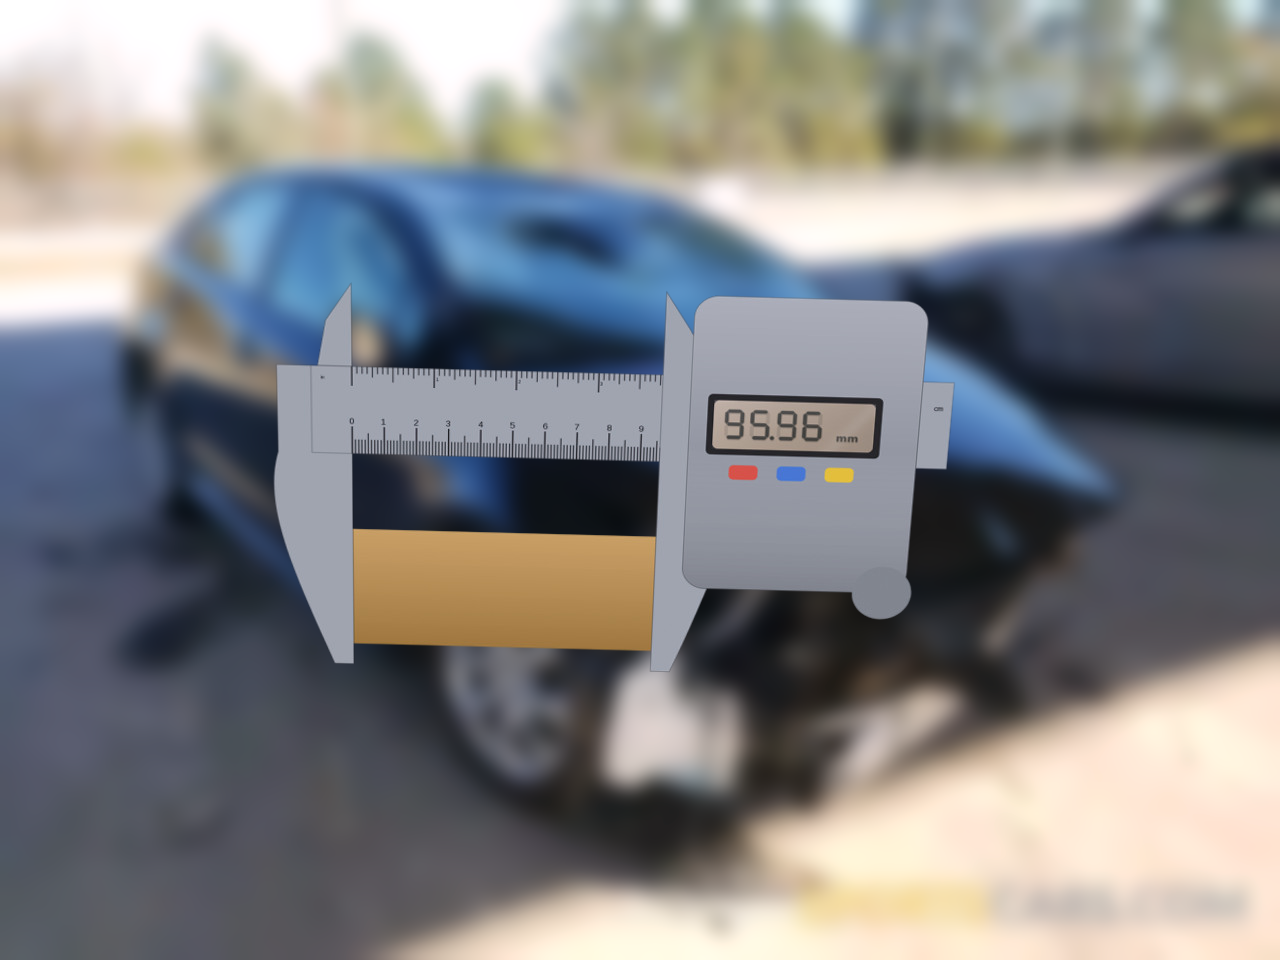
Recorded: 95.96,mm
